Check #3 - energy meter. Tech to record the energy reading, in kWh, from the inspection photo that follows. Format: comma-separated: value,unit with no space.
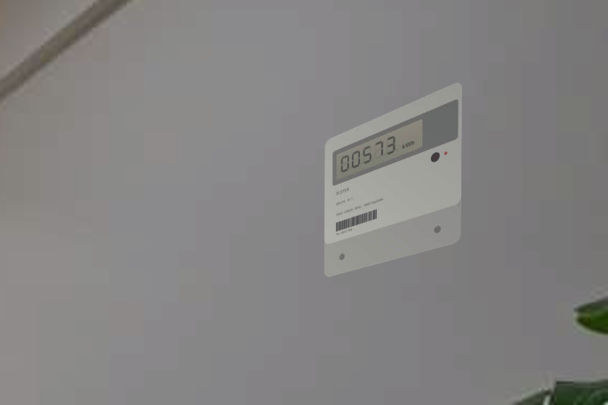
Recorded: 573,kWh
